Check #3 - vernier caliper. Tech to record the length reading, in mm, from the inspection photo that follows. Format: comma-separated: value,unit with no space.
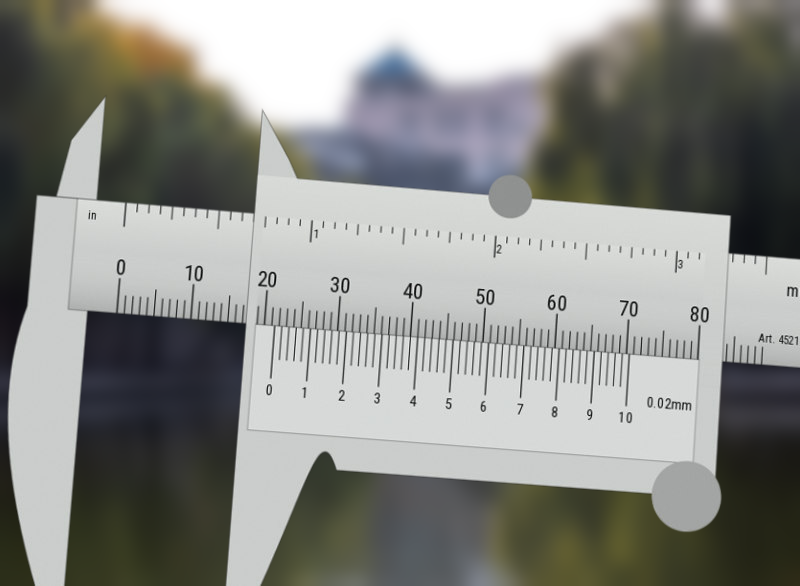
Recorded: 21.4,mm
